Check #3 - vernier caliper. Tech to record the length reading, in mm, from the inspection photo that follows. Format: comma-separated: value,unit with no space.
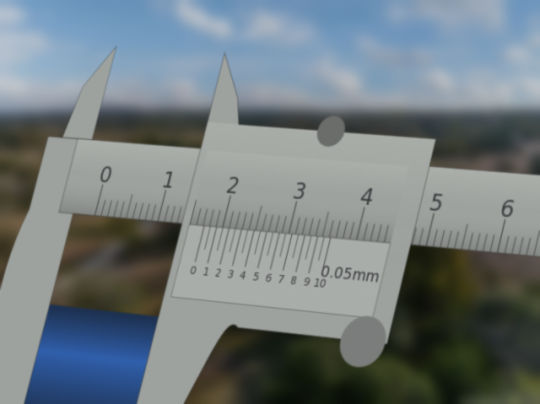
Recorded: 17.2,mm
